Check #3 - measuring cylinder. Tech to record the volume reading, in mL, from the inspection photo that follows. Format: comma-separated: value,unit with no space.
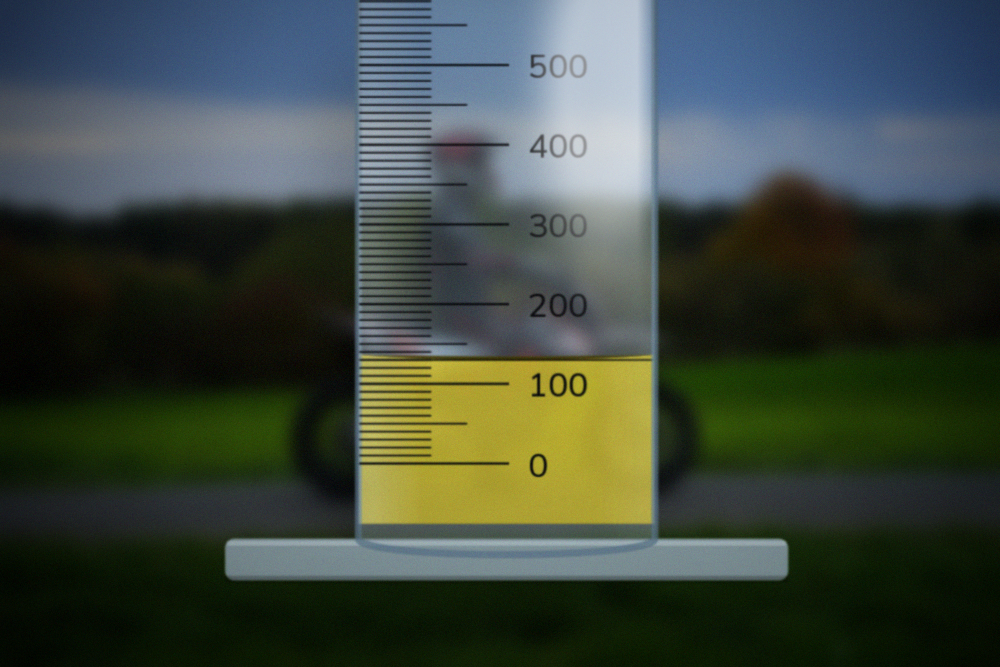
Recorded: 130,mL
